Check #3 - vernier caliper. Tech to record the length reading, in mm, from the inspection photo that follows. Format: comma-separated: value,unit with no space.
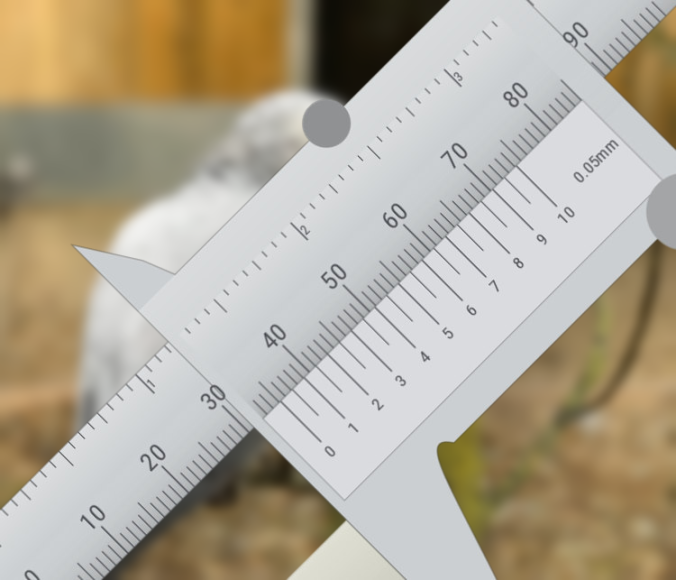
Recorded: 35.2,mm
